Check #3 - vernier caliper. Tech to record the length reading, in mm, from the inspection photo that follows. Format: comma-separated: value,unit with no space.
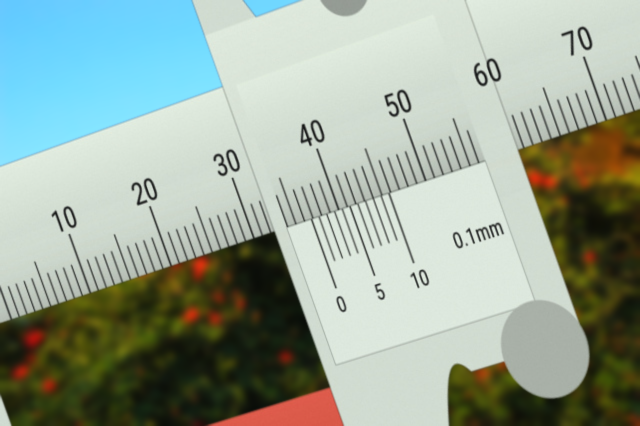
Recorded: 36.8,mm
